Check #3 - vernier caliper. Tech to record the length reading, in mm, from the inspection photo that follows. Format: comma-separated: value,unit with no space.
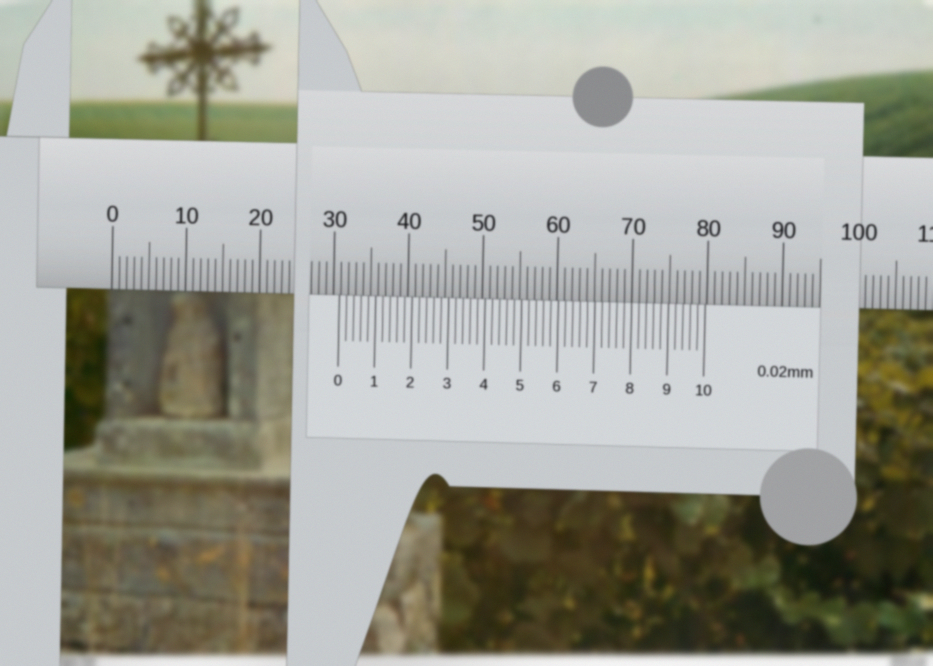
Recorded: 30.8,mm
